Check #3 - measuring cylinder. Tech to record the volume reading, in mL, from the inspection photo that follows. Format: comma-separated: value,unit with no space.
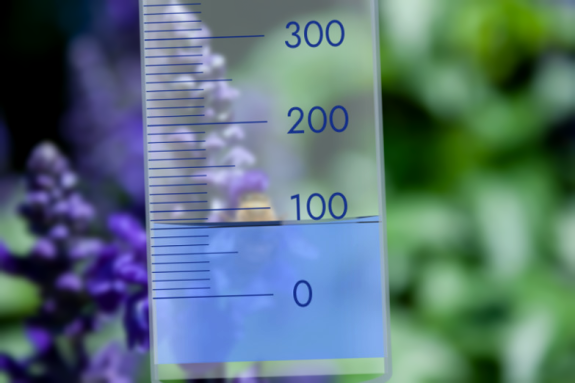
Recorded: 80,mL
